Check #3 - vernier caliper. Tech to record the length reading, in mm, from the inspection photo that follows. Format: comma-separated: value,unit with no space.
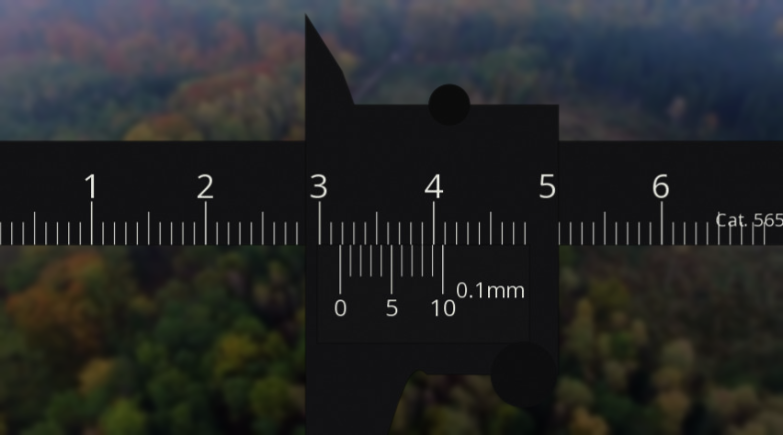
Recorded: 31.8,mm
